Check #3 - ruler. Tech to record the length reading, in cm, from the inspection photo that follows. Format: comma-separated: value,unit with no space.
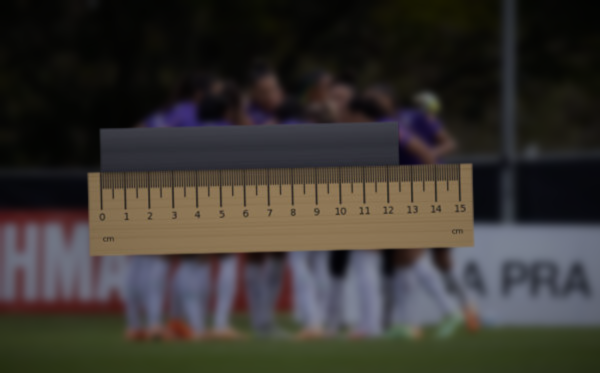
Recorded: 12.5,cm
